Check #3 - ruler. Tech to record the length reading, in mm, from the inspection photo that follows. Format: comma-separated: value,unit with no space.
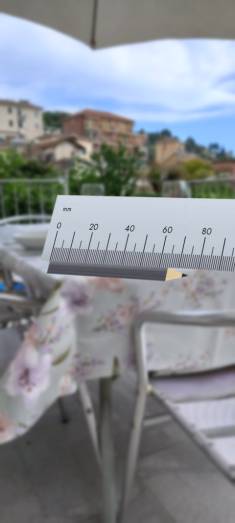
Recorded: 75,mm
